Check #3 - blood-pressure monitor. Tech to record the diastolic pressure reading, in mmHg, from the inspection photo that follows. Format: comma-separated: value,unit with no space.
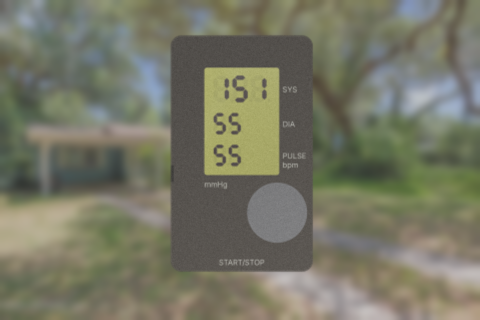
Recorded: 55,mmHg
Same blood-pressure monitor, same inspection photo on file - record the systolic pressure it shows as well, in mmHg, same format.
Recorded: 151,mmHg
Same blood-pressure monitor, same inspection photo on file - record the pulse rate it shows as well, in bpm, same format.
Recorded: 55,bpm
